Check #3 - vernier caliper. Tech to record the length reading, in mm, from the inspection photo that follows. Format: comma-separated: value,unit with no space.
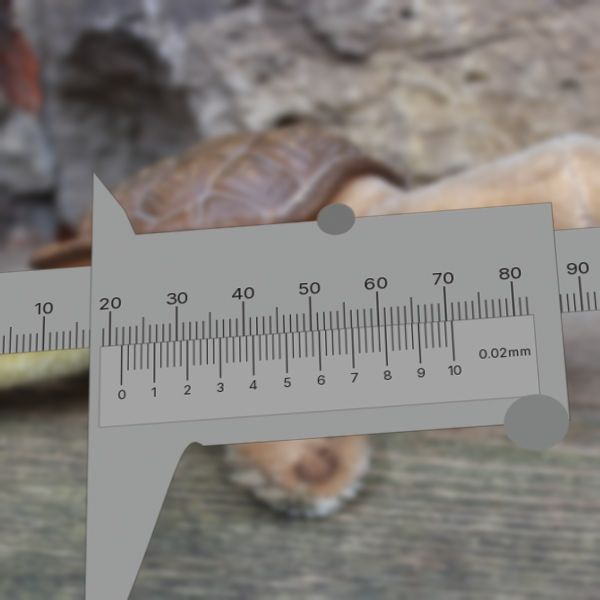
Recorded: 21.8,mm
